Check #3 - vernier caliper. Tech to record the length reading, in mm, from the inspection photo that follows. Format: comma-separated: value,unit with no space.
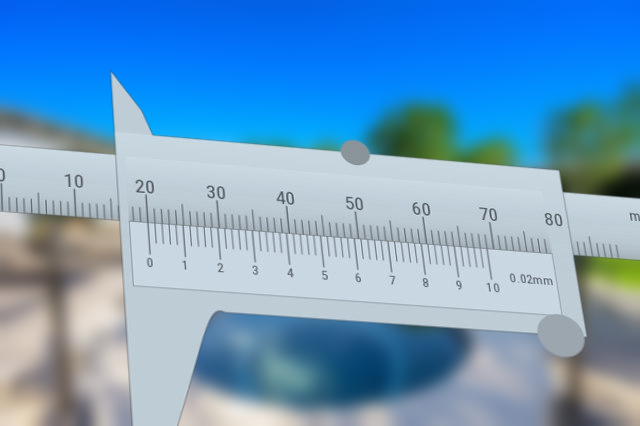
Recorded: 20.0,mm
